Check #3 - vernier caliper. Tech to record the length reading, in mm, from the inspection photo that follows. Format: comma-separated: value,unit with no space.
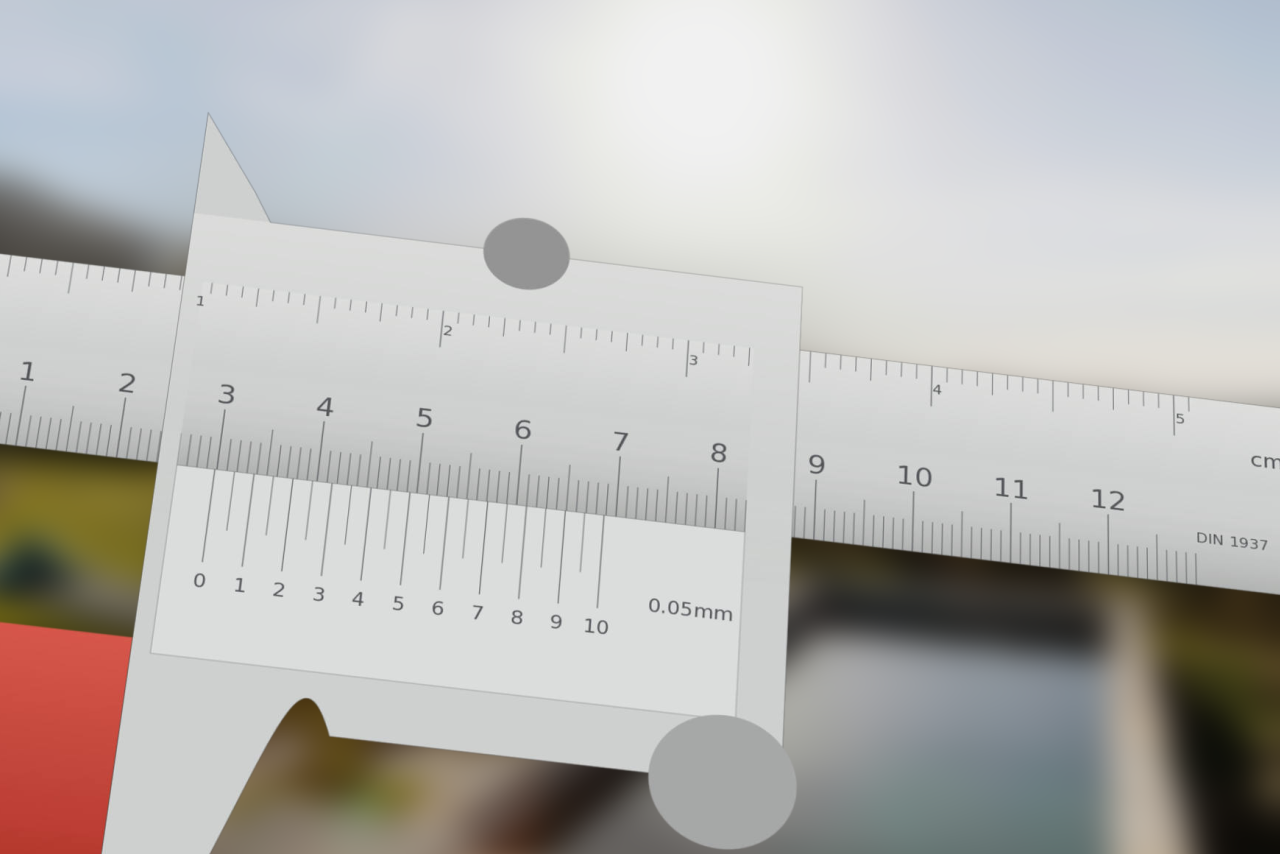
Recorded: 29.8,mm
